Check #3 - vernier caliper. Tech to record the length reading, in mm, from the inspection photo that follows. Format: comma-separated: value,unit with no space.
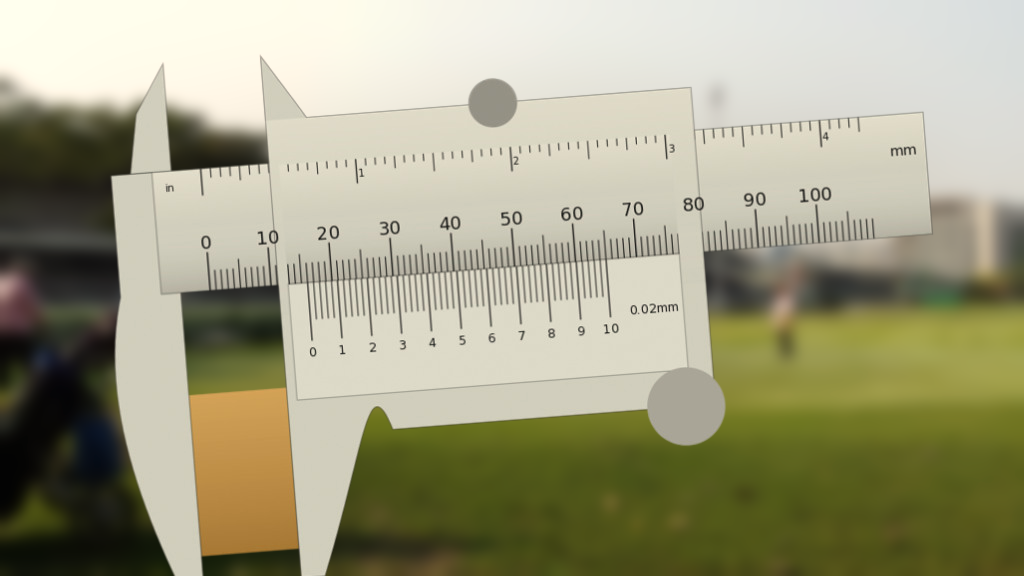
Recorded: 16.0,mm
